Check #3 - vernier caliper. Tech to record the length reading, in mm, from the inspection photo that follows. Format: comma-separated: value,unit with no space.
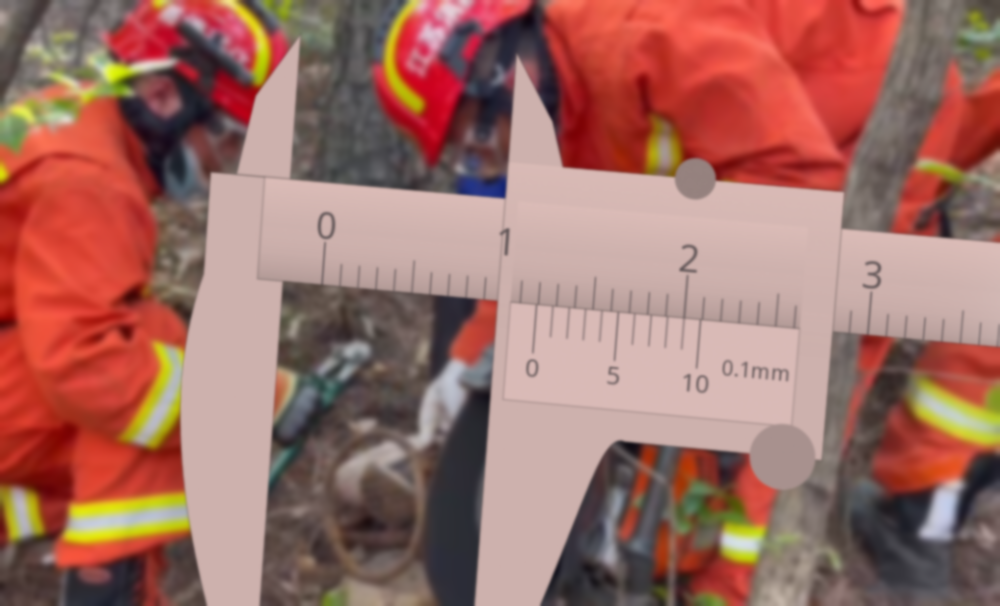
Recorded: 11.9,mm
